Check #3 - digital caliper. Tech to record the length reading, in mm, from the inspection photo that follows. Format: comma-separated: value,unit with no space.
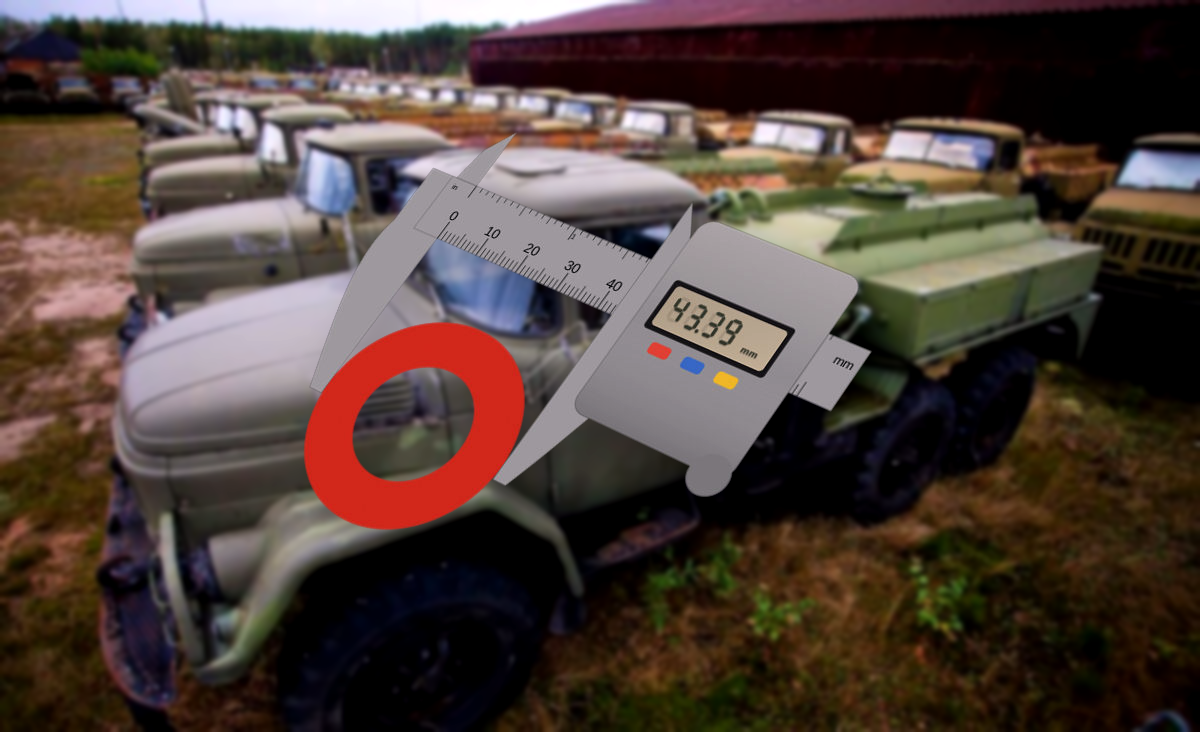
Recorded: 43.39,mm
